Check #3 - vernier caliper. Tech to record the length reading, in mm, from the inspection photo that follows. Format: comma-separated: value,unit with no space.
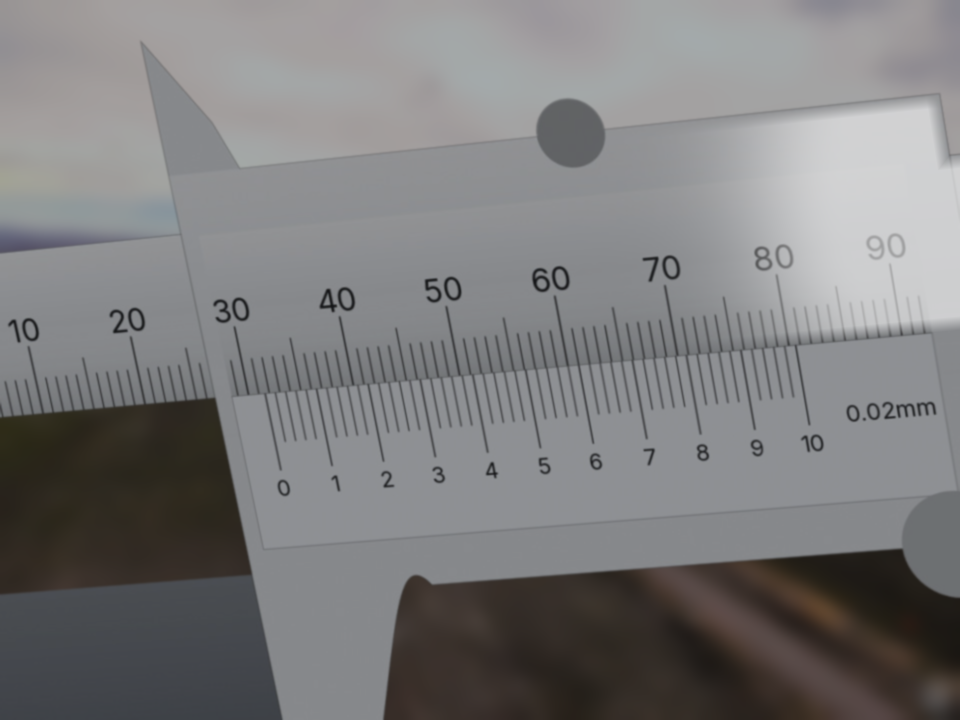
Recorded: 31.6,mm
